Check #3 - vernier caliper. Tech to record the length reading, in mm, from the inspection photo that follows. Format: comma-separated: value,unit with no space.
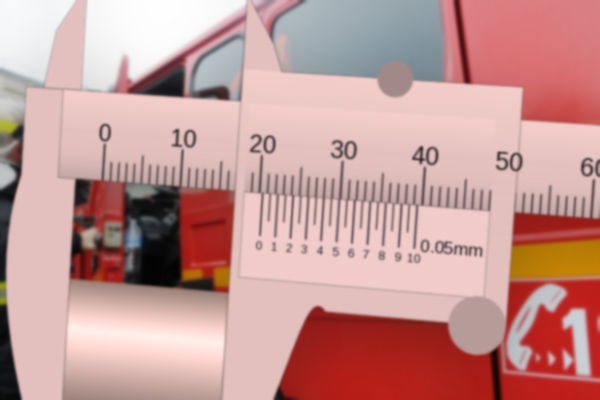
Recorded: 20.4,mm
